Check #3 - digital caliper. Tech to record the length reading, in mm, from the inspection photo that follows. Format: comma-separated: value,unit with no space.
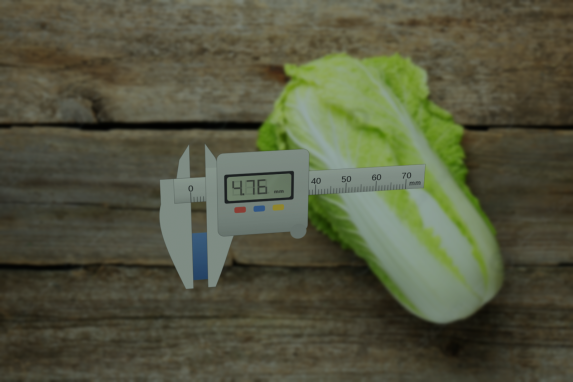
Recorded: 4.76,mm
